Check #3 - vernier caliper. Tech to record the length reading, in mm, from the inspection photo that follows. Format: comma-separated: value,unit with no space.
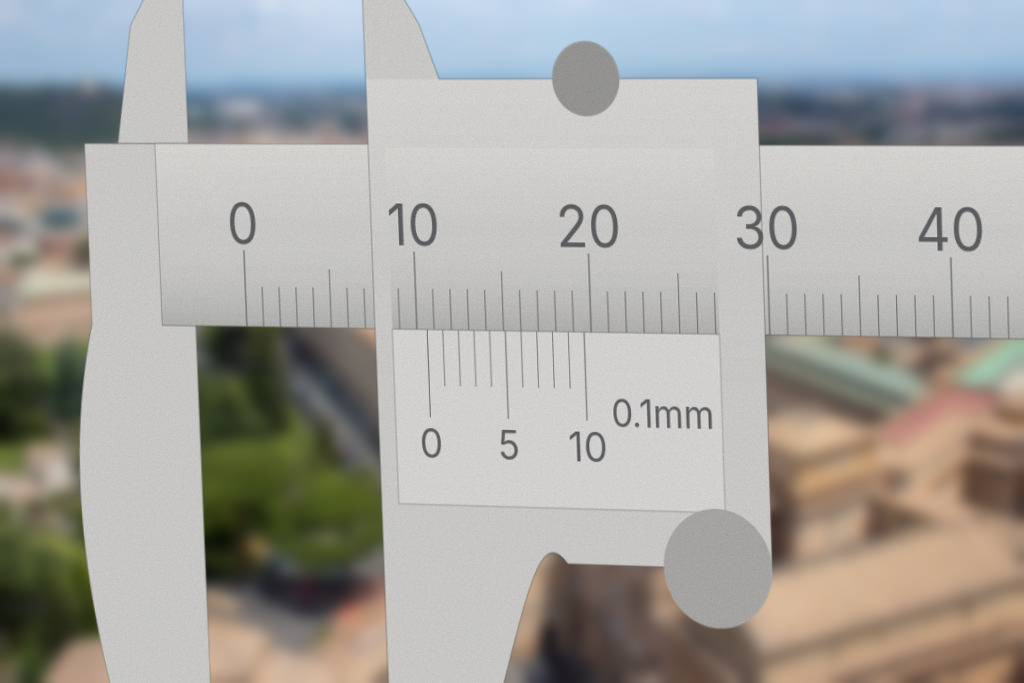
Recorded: 10.6,mm
